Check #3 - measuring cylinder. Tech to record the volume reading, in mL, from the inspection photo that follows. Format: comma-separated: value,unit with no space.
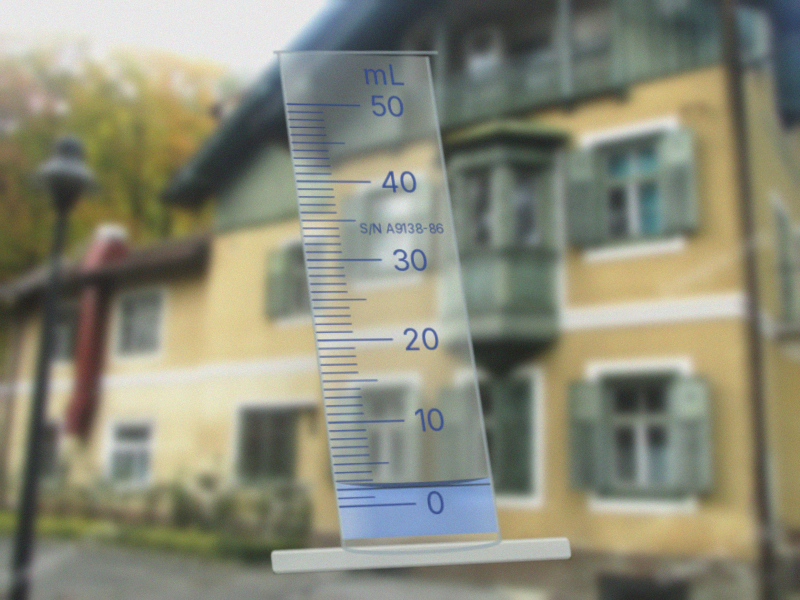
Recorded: 2,mL
